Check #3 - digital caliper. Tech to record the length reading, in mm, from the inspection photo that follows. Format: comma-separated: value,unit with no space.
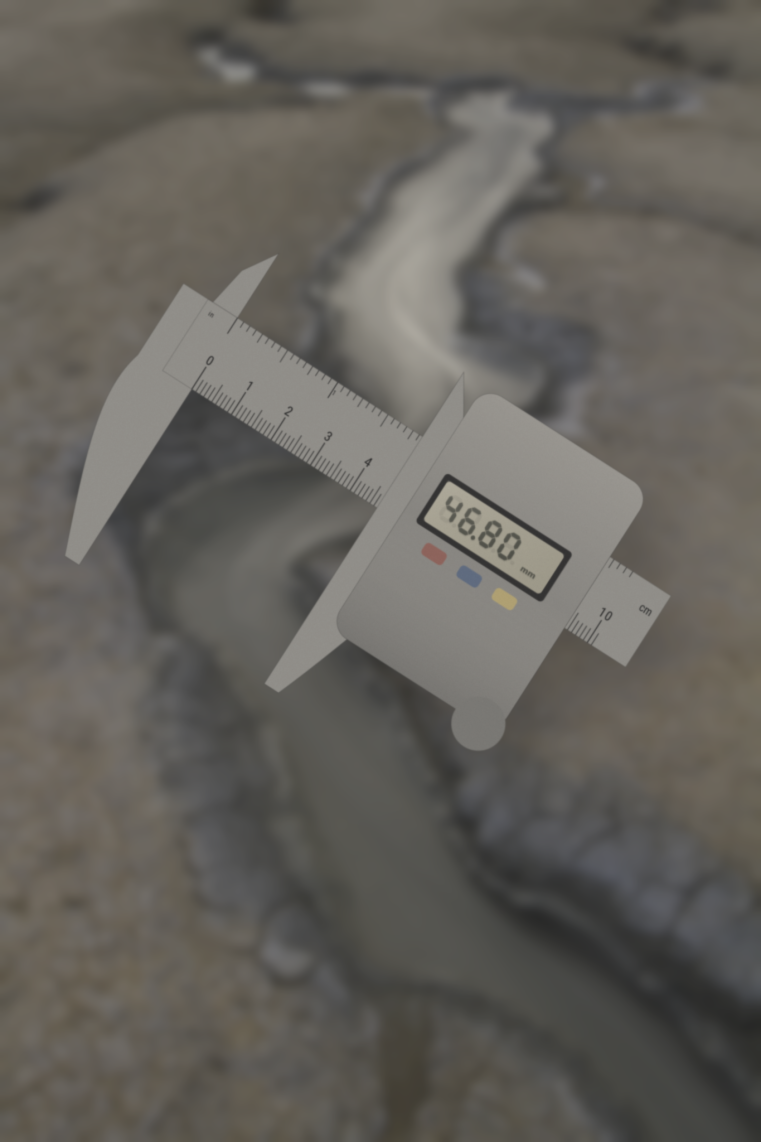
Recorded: 46.80,mm
